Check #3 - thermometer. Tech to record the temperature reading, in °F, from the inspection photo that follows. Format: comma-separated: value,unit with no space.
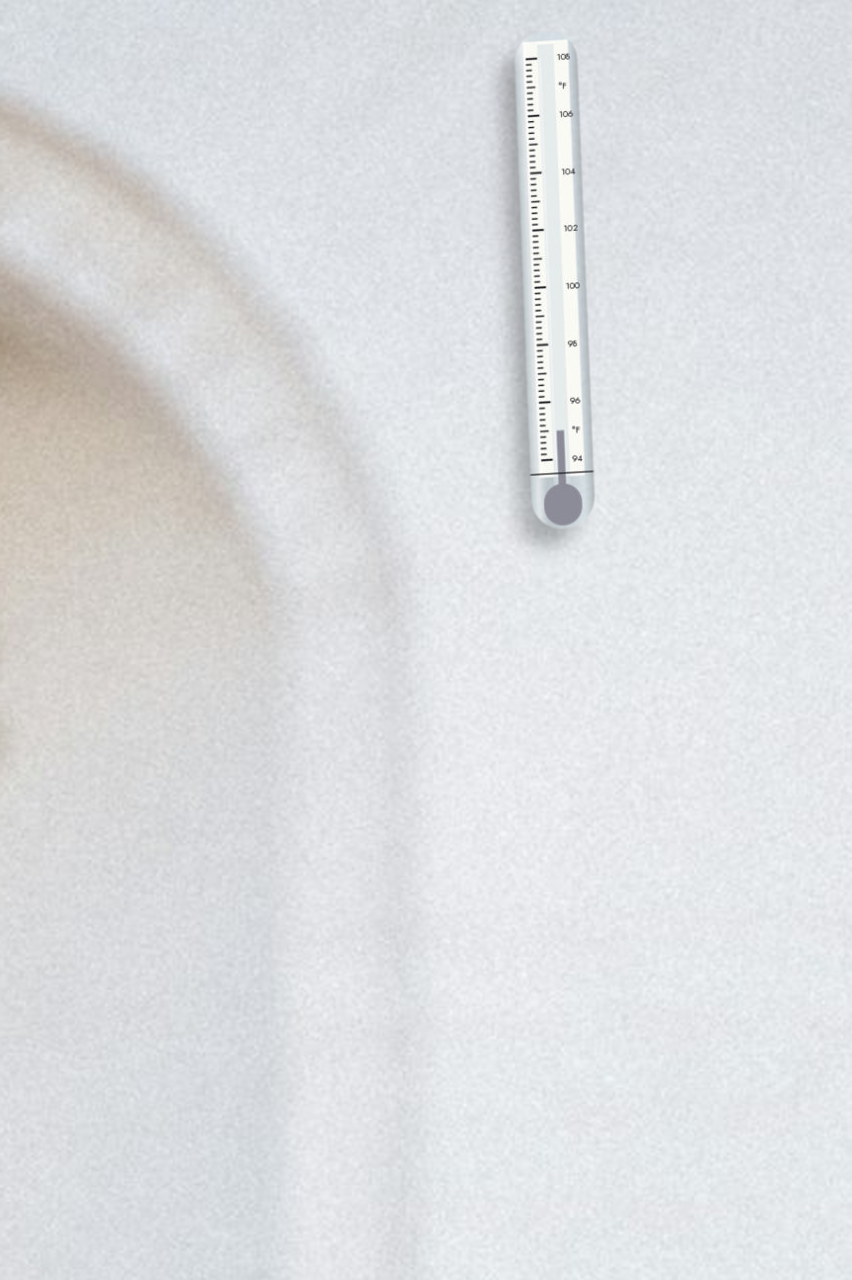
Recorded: 95,°F
